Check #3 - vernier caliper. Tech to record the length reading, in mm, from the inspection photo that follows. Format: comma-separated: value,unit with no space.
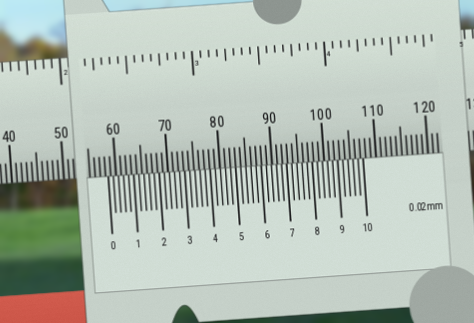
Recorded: 58.5,mm
